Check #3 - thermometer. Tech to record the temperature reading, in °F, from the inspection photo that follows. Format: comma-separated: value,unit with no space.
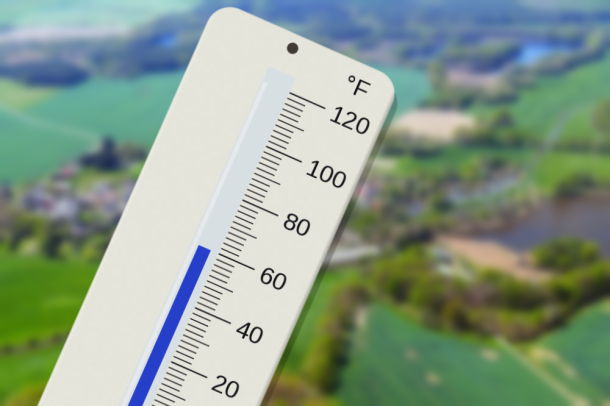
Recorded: 60,°F
